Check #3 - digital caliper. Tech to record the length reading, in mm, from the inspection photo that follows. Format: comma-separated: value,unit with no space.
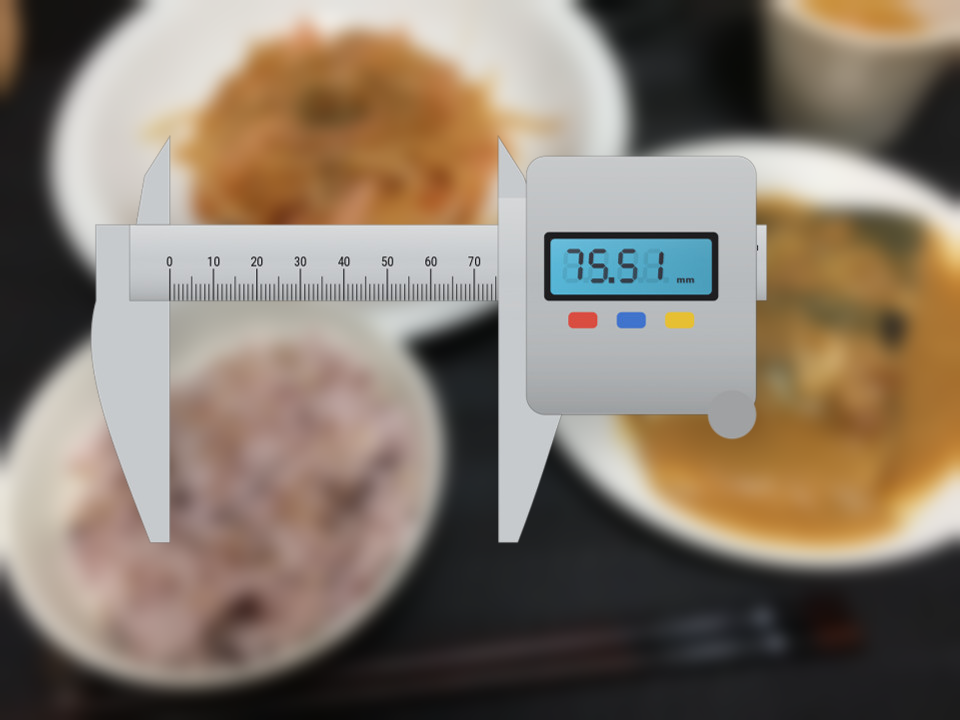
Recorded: 75.51,mm
